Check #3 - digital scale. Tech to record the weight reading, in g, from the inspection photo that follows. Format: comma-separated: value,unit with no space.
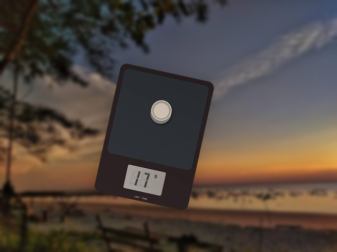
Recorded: 17,g
